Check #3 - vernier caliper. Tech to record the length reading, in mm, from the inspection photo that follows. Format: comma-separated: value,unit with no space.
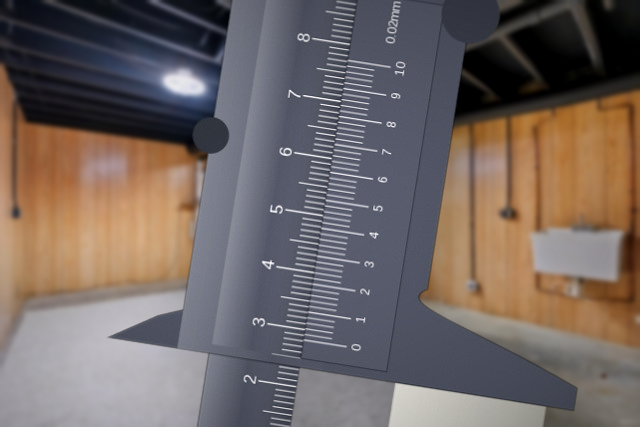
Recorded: 28.2,mm
